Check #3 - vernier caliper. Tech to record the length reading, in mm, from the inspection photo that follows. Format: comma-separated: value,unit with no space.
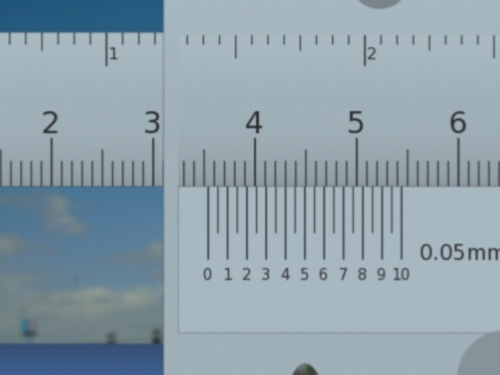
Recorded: 35.4,mm
